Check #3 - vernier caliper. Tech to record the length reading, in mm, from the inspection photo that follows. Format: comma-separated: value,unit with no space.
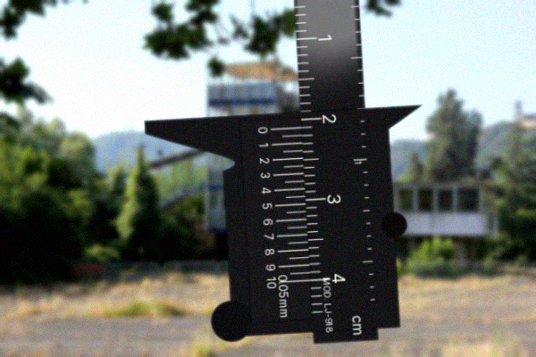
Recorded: 21.0,mm
